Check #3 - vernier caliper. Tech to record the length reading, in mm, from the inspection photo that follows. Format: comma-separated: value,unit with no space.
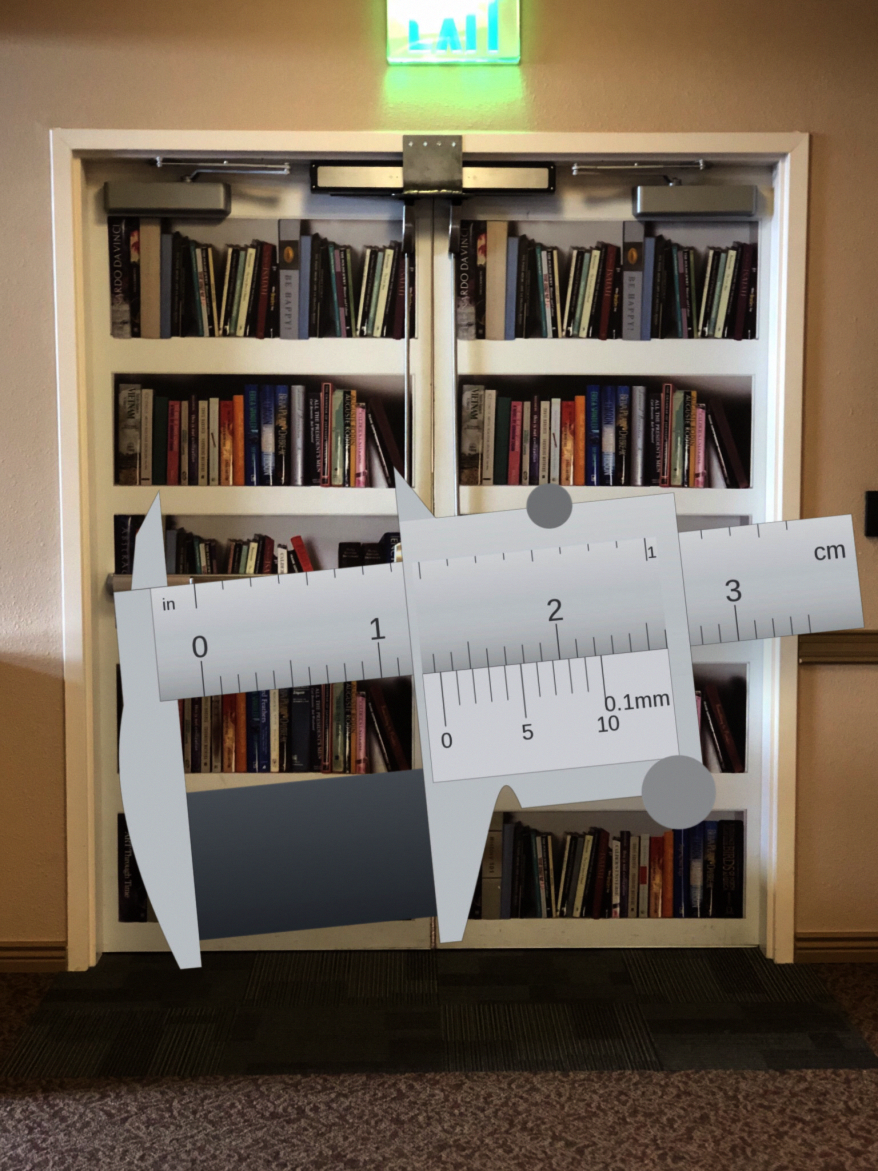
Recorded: 13.3,mm
